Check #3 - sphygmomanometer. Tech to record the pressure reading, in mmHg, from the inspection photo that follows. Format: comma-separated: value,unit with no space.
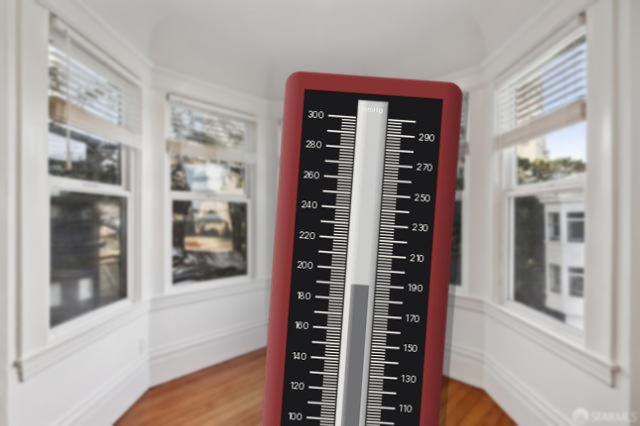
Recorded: 190,mmHg
